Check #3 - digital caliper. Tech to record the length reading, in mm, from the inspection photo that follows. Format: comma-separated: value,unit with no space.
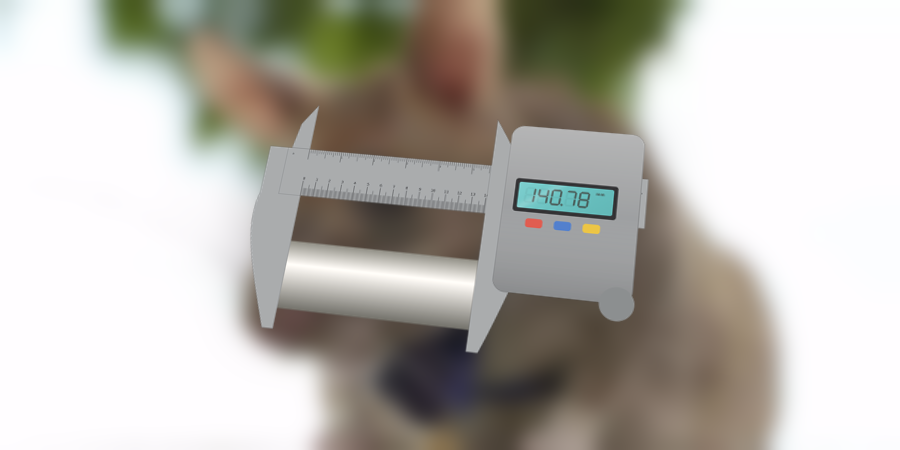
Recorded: 140.78,mm
